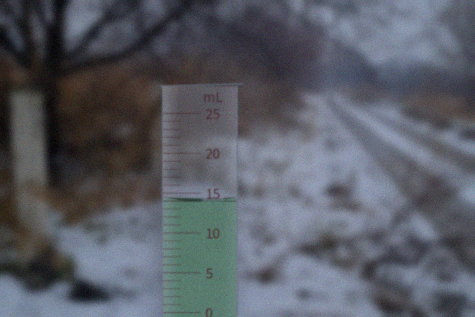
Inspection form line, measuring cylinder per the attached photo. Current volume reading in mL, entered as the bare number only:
14
